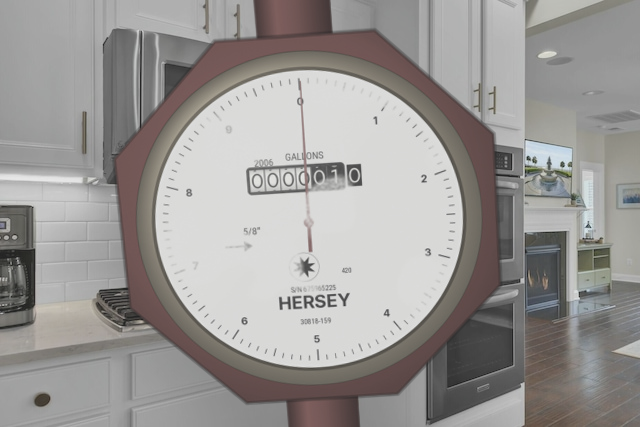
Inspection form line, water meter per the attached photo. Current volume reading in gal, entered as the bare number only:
10.0
